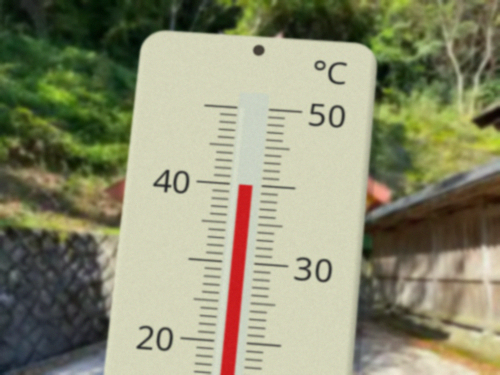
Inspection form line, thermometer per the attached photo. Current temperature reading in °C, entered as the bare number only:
40
